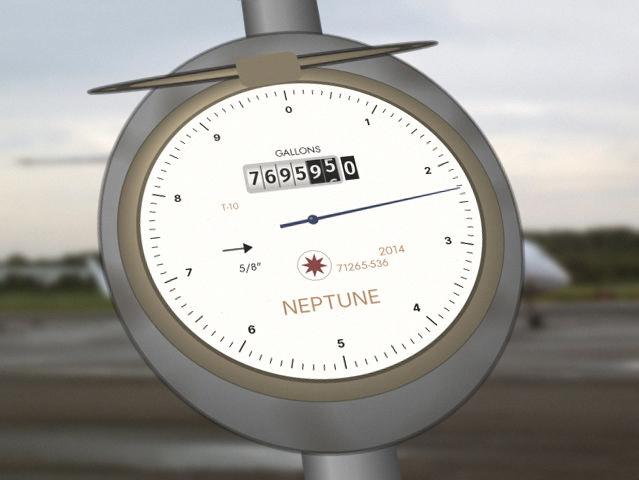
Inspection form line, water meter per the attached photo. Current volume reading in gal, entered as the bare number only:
7695952.3
